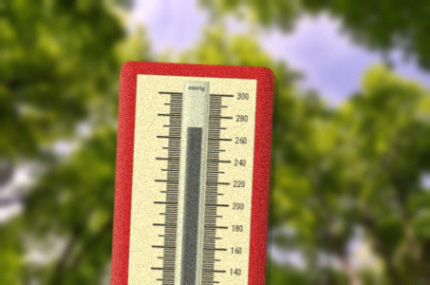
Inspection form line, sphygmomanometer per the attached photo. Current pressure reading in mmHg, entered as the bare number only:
270
